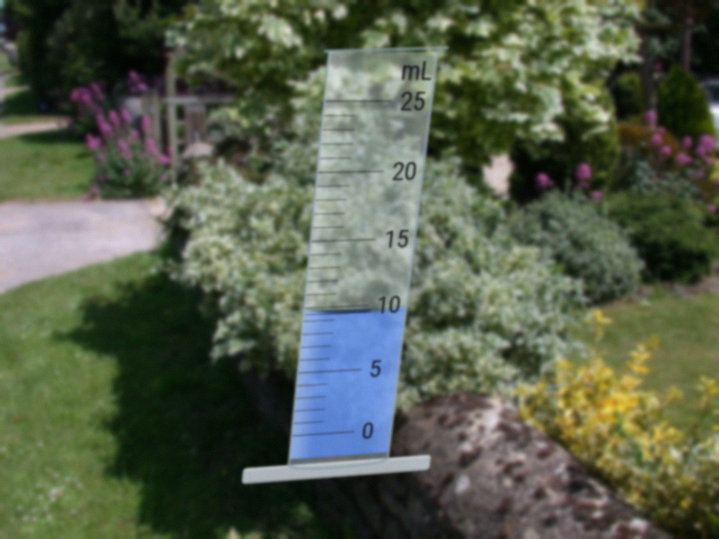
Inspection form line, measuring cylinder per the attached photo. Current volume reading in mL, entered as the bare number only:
9.5
